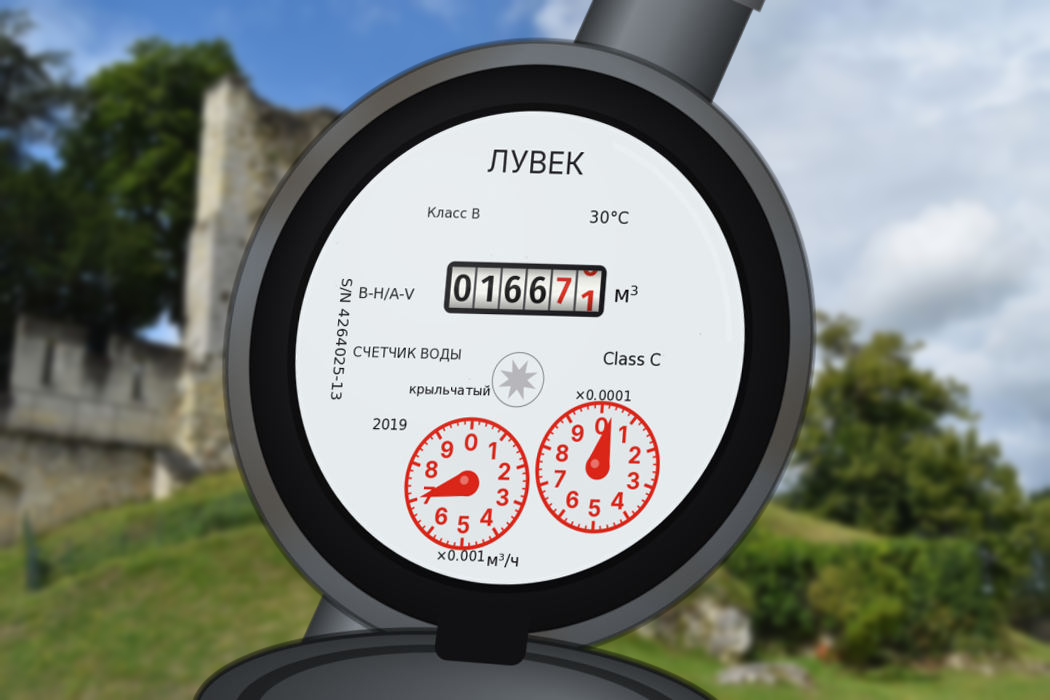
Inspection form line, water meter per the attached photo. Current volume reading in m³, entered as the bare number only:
166.7070
